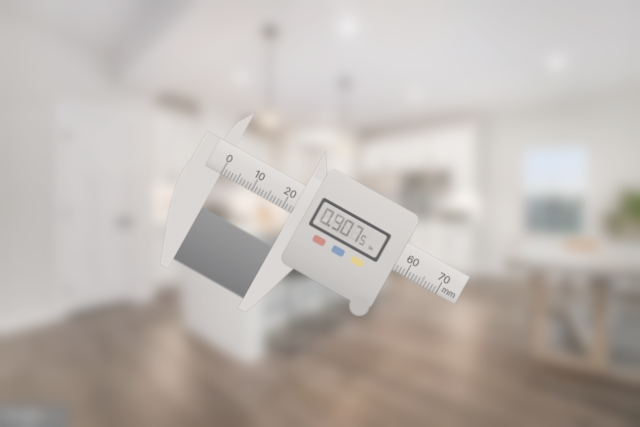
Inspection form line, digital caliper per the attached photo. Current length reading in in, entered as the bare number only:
0.9075
